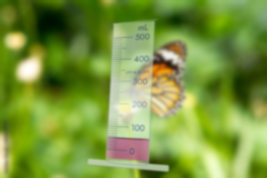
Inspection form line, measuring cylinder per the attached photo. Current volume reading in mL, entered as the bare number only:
50
